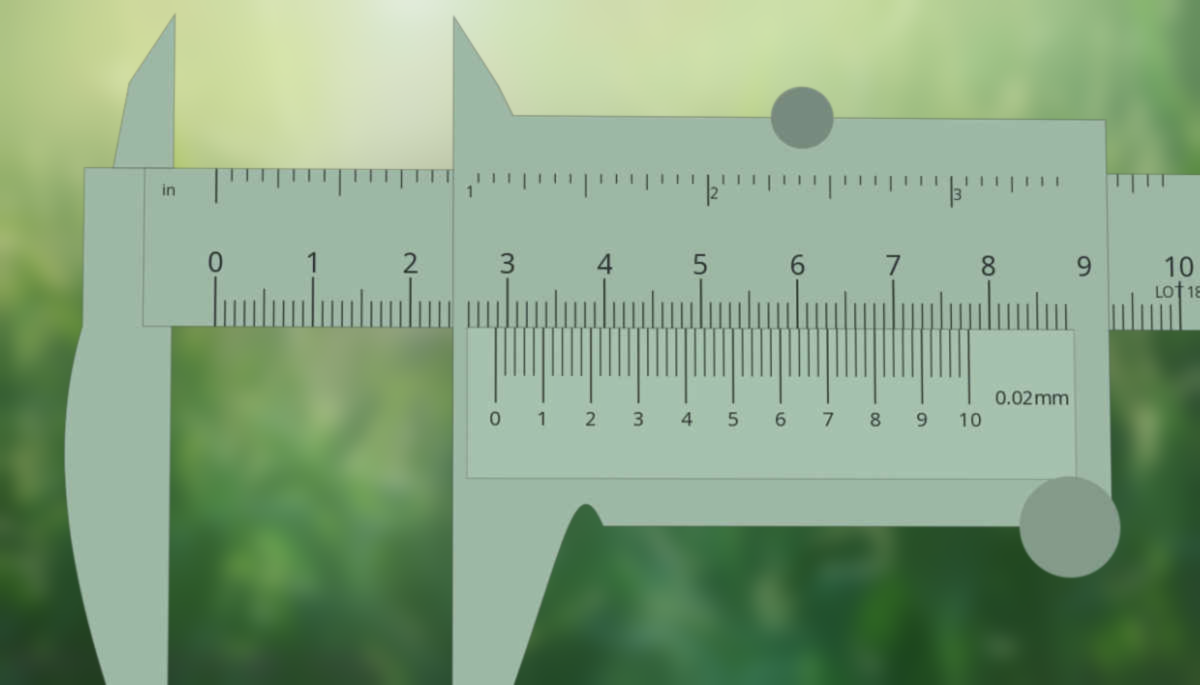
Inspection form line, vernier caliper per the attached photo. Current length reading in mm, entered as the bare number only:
28.8
